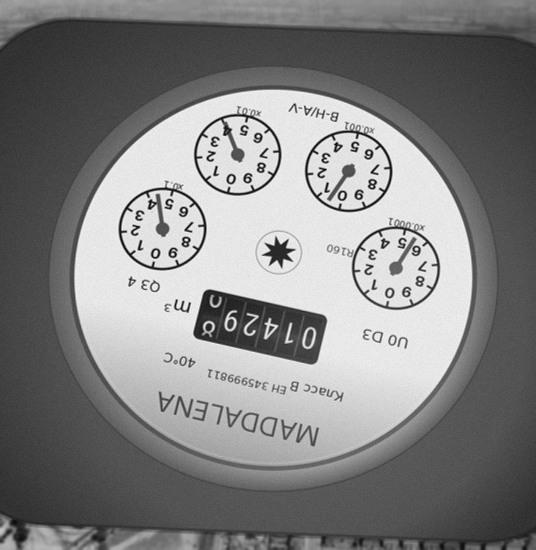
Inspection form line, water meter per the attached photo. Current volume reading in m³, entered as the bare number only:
14298.4405
